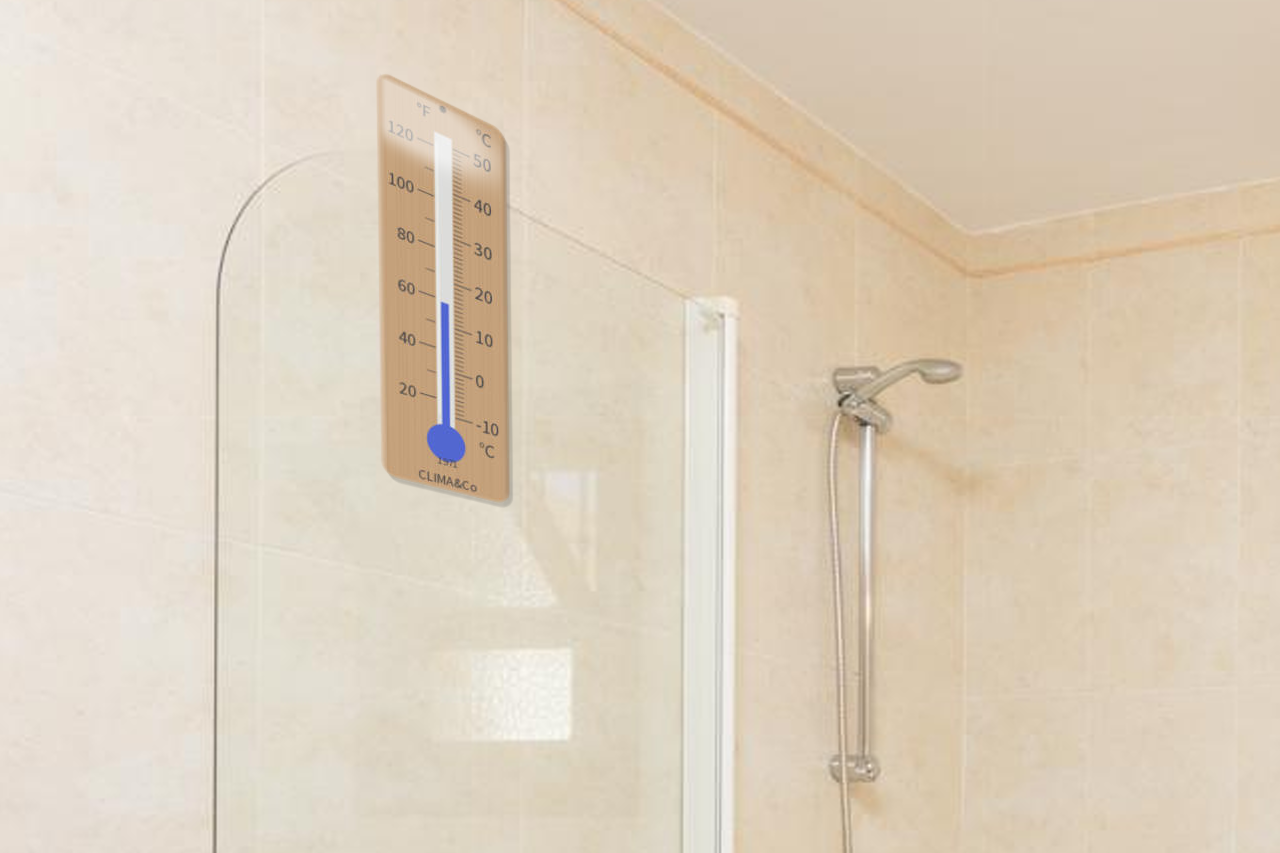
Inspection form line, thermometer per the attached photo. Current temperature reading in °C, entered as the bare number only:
15
